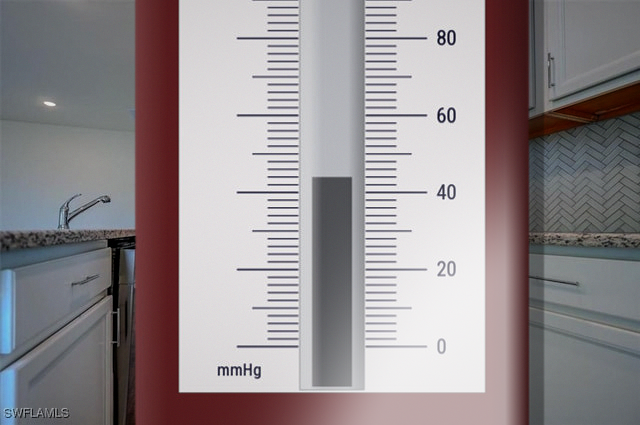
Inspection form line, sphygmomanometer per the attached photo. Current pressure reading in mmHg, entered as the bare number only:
44
